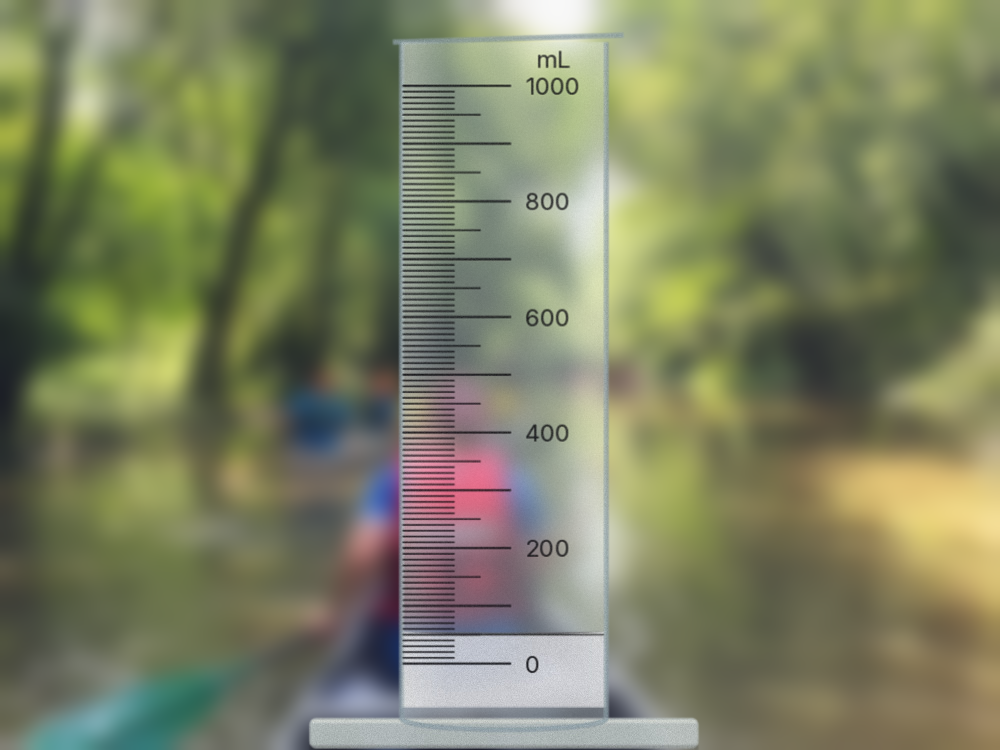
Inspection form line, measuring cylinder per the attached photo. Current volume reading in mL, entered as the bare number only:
50
